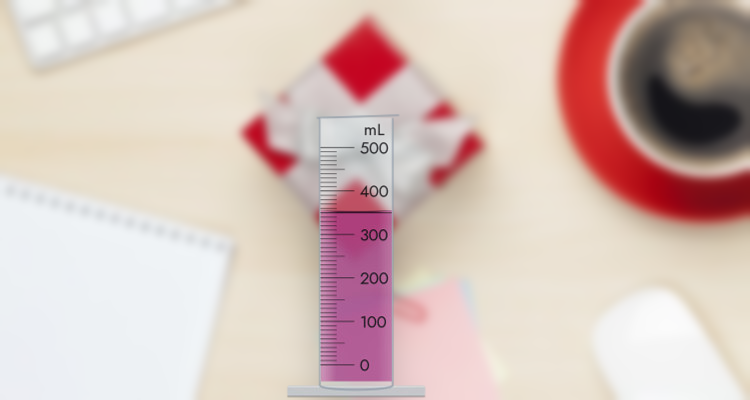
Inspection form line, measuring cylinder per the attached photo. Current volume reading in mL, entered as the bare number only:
350
